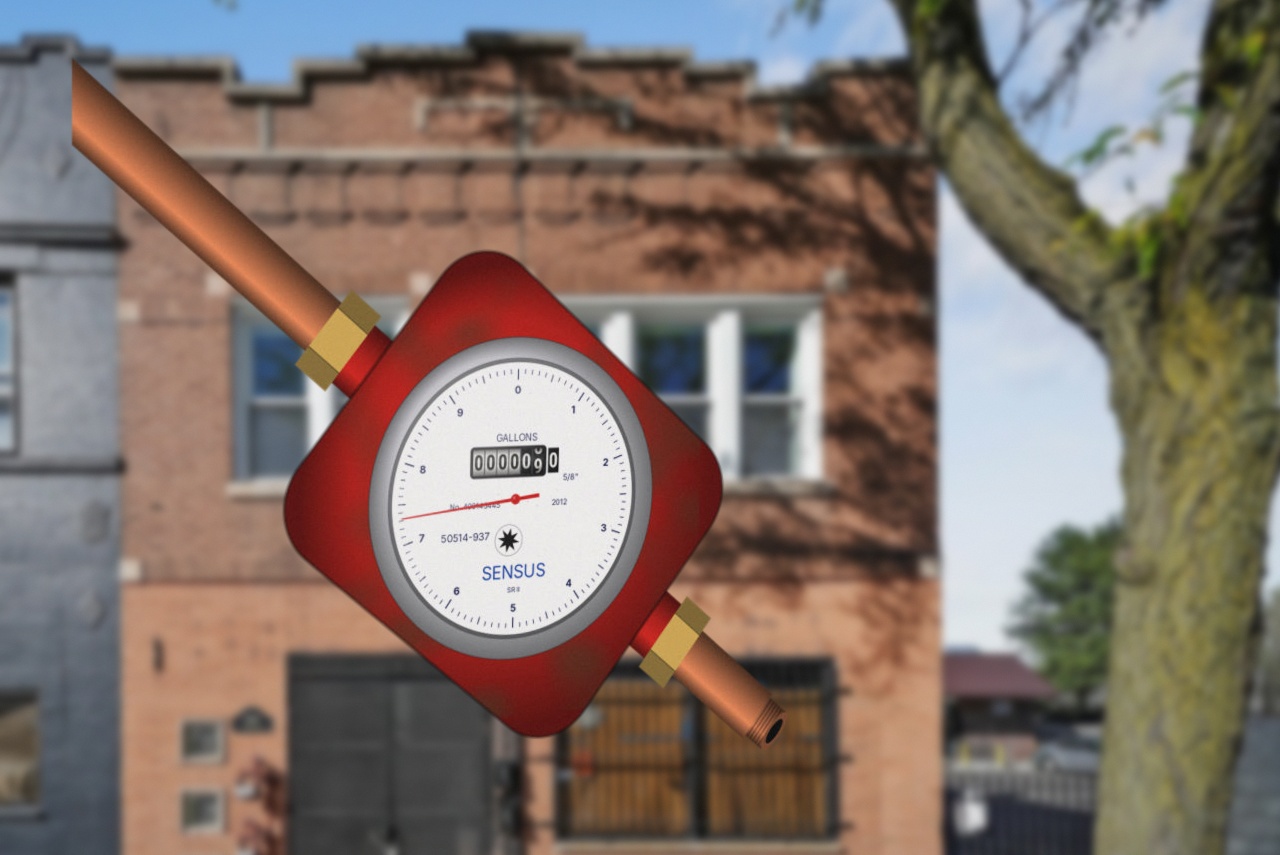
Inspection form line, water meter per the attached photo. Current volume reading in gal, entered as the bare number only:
87.3
